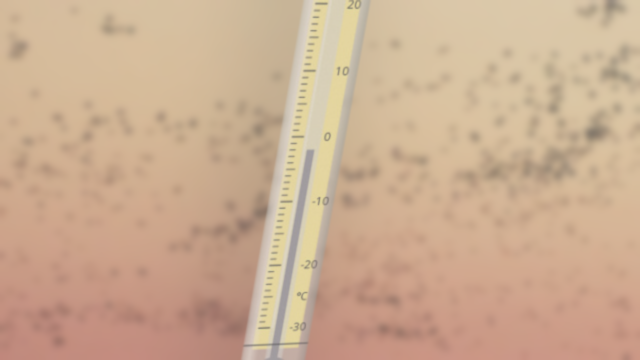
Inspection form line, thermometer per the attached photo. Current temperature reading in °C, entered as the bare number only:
-2
